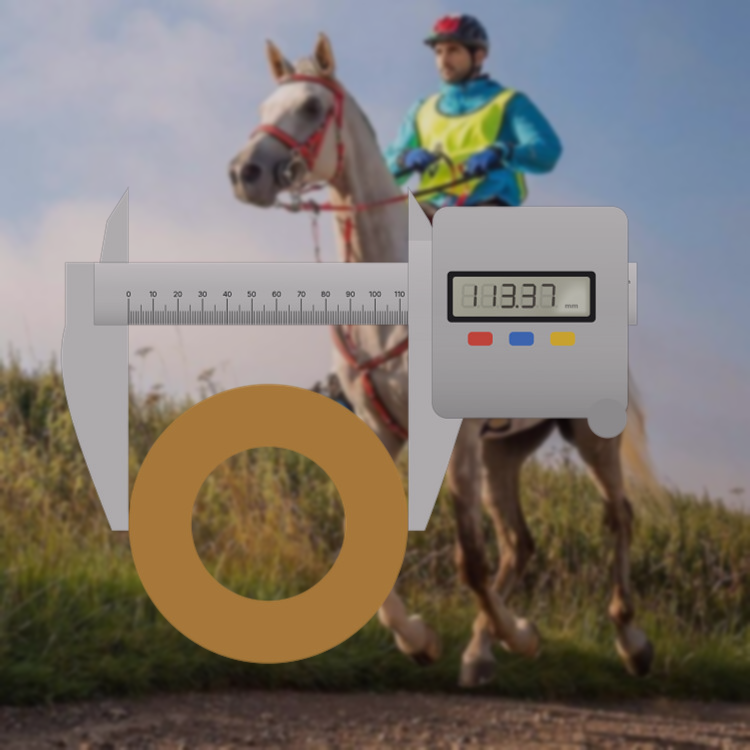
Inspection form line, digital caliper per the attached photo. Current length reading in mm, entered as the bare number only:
113.37
